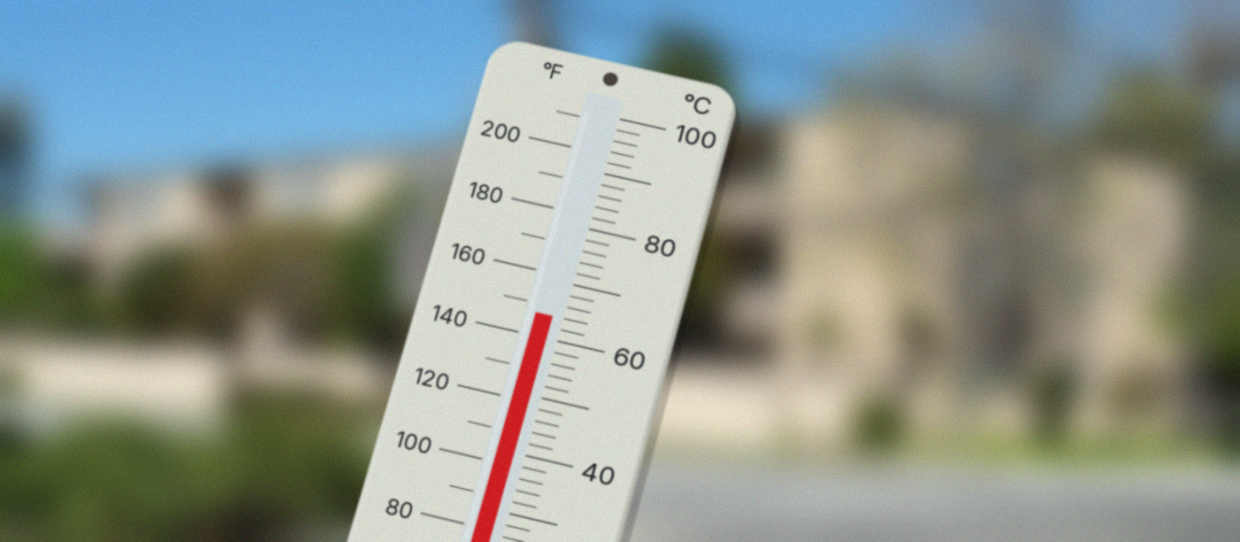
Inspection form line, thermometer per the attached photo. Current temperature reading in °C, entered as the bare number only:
64
